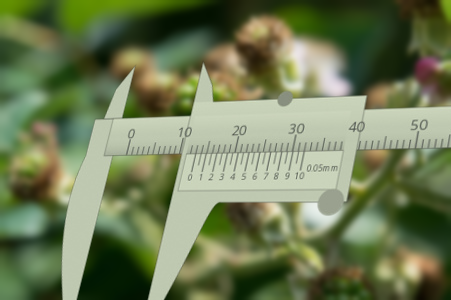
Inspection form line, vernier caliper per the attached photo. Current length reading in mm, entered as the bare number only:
13.0
